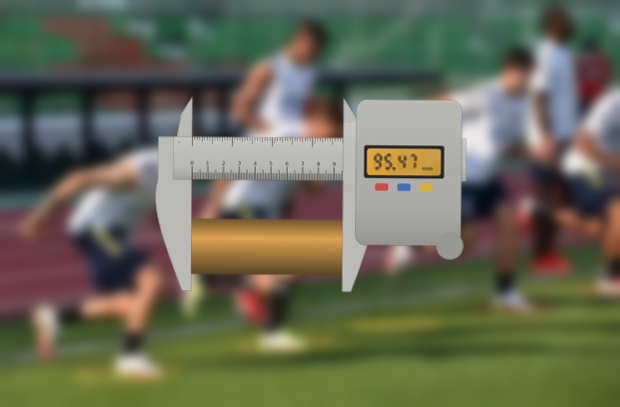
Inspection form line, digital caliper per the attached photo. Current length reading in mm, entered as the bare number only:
95.47
